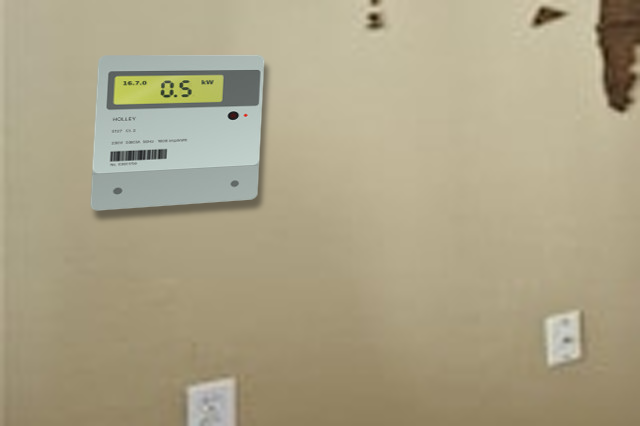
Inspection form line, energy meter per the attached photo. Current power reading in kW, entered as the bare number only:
0.5
